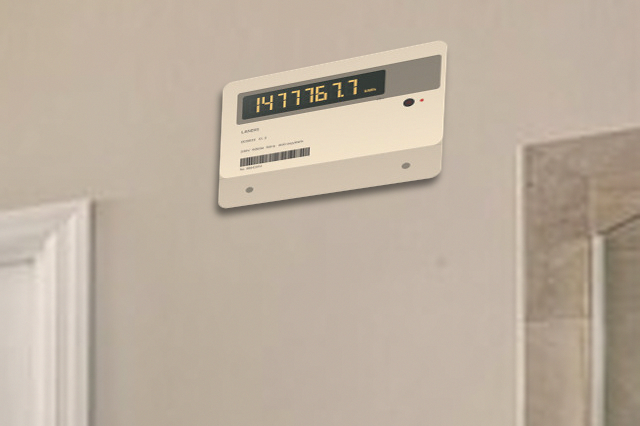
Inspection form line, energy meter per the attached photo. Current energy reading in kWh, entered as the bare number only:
1477767.7
